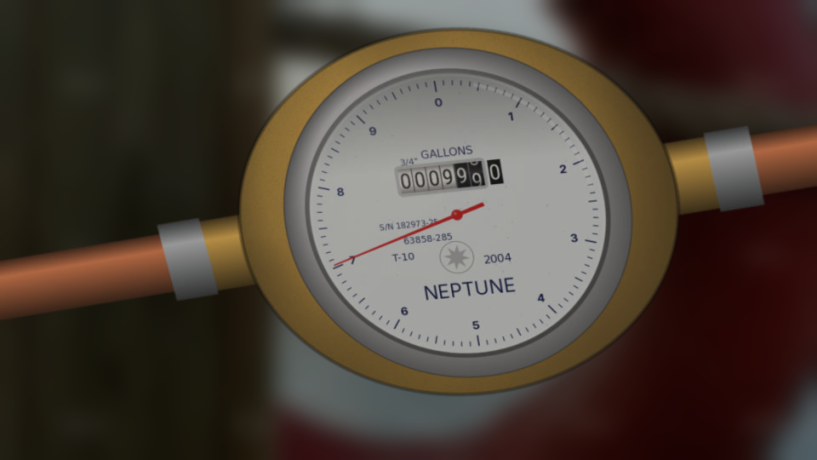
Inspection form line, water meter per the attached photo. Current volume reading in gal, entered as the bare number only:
9987.0
